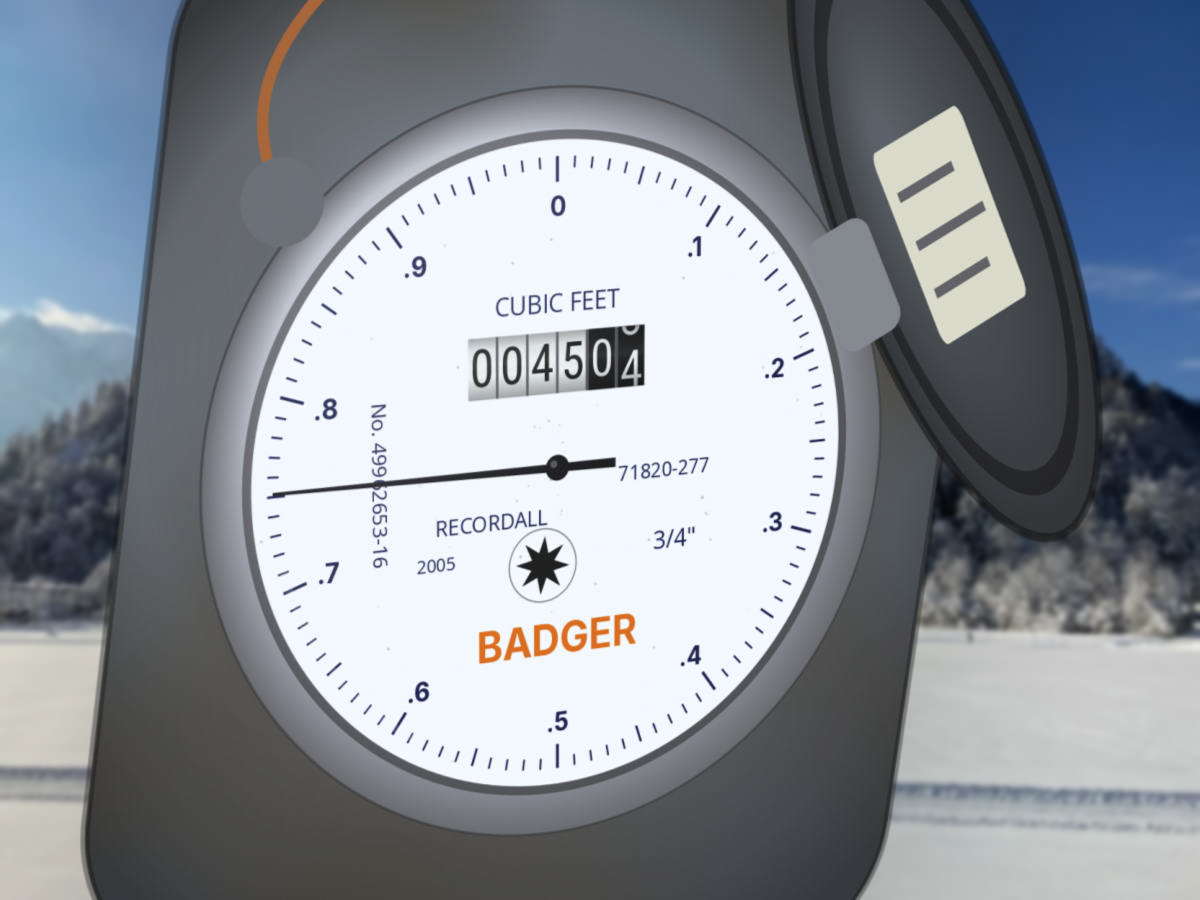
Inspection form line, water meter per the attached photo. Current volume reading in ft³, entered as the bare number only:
4503.75
